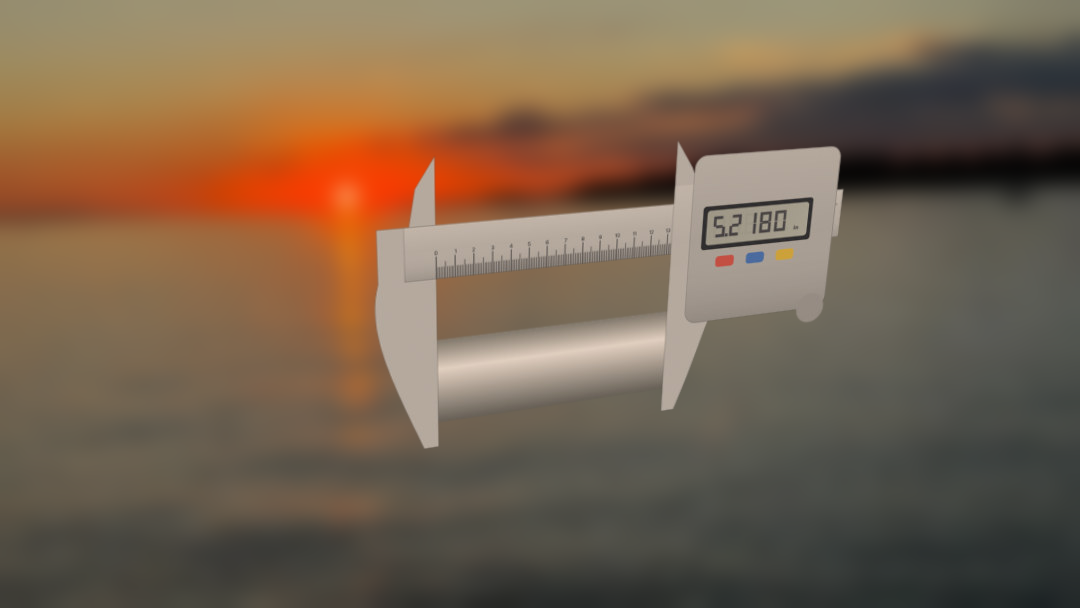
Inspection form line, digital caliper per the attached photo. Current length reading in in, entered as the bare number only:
5.2180
